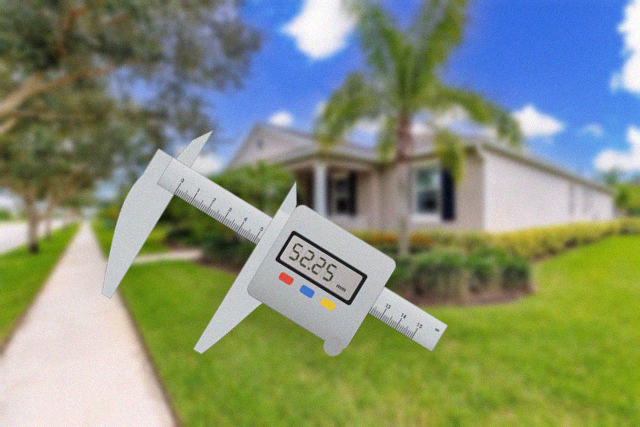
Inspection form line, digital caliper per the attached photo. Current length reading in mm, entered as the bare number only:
52.25
